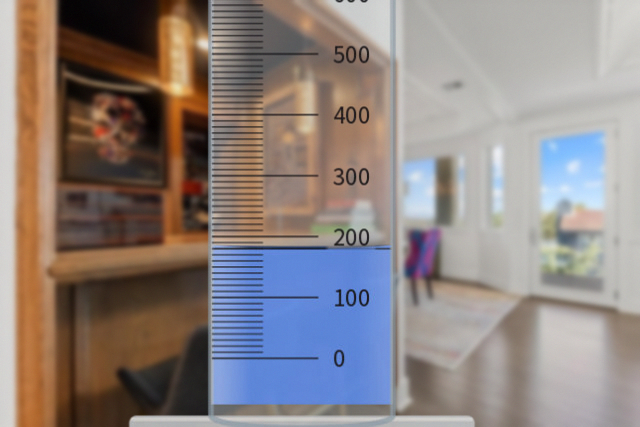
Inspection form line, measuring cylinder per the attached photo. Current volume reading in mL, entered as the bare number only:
180
